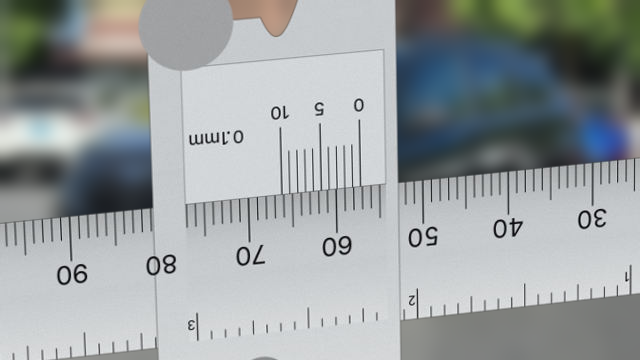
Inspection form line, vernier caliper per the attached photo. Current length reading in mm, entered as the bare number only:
57.2
